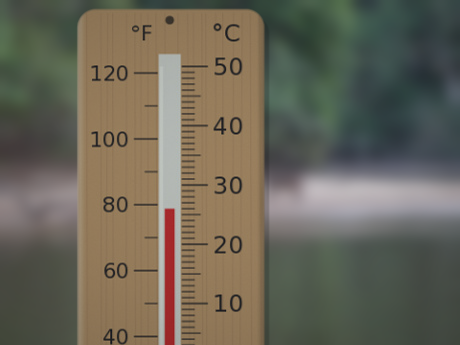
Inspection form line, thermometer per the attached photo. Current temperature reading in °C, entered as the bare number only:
26
